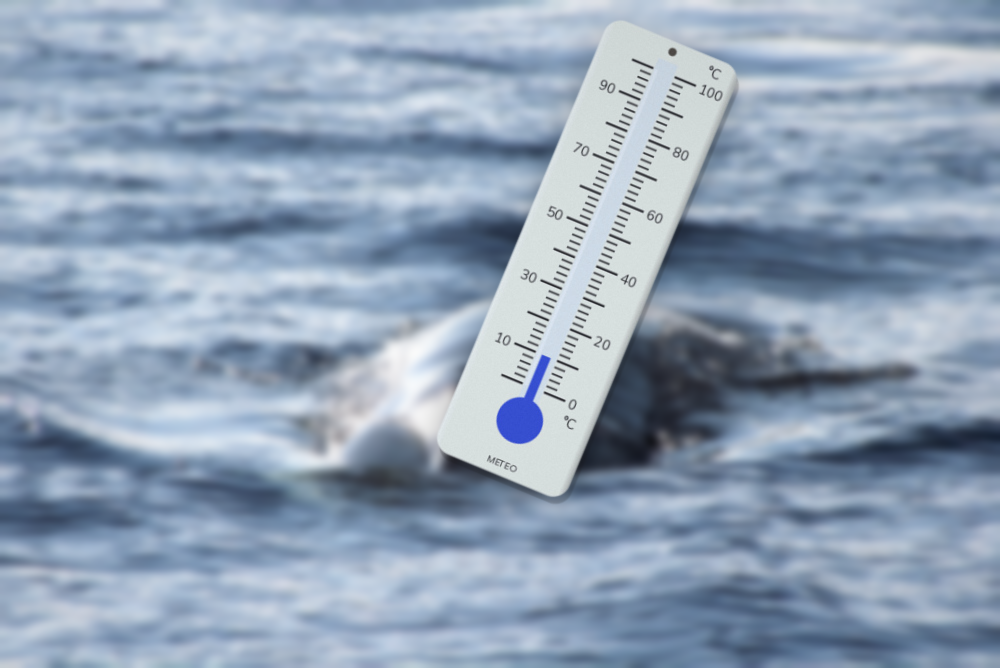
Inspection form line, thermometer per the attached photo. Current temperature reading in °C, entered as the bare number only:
10
